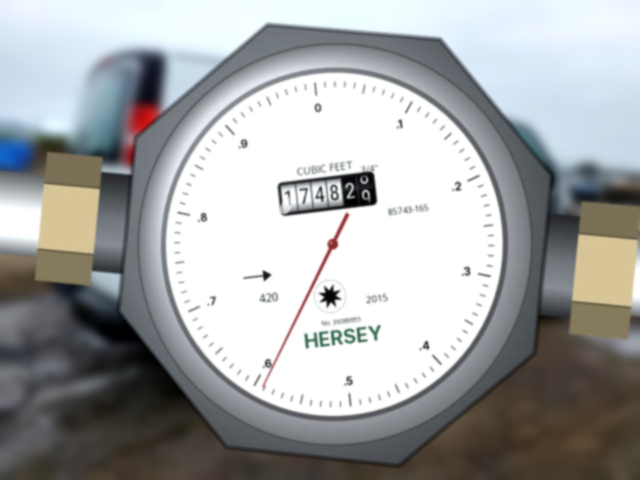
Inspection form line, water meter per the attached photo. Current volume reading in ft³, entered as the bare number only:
174828.59
